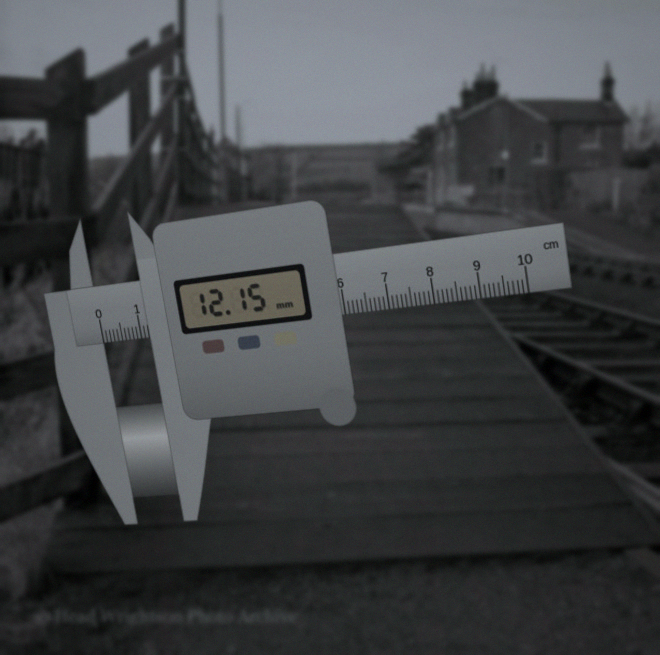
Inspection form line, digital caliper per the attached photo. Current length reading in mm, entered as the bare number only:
12.15
